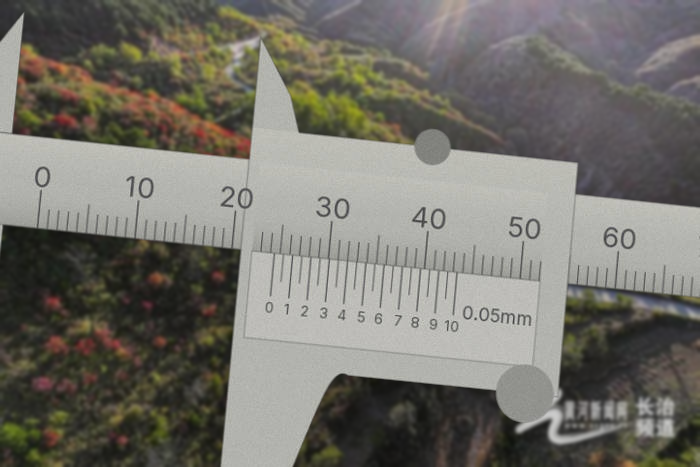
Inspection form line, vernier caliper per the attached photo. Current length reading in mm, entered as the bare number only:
24.4
